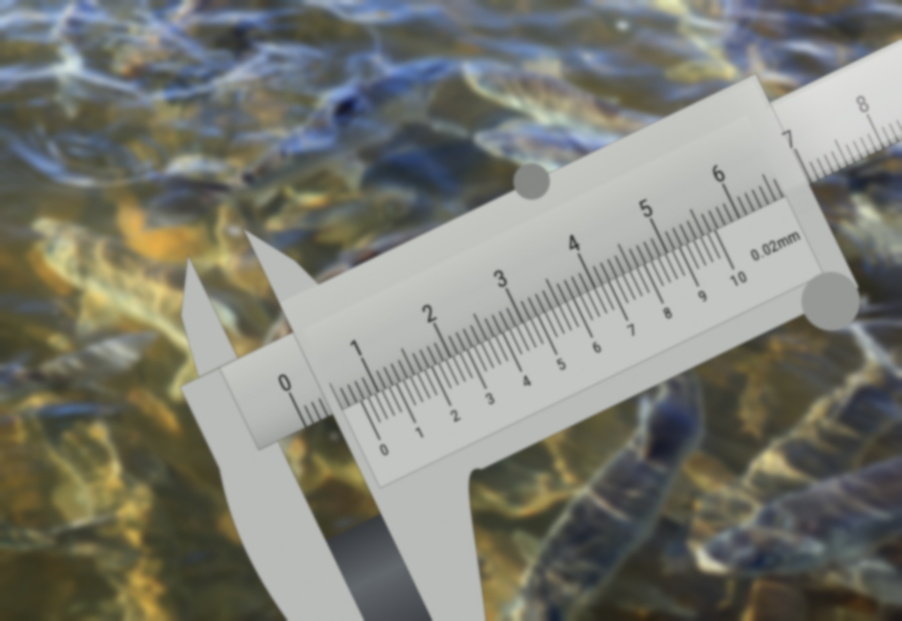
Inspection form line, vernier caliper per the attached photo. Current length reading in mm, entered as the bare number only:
7.6
